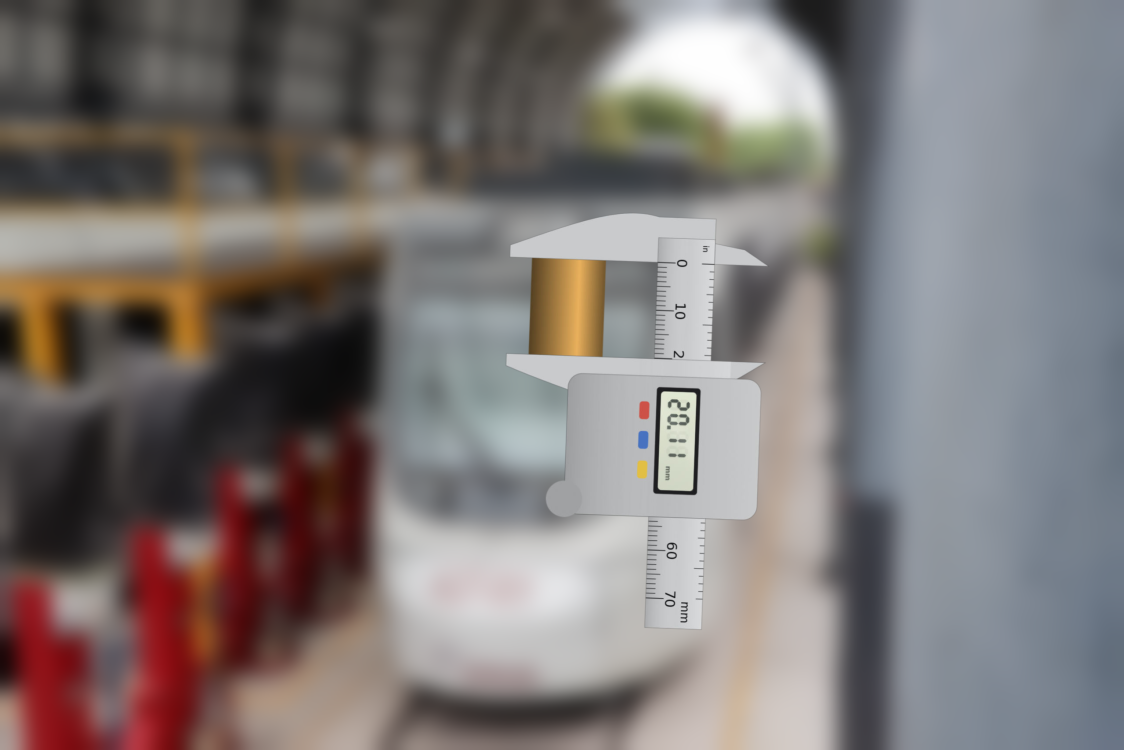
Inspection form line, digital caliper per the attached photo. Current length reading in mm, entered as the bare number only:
20.11
